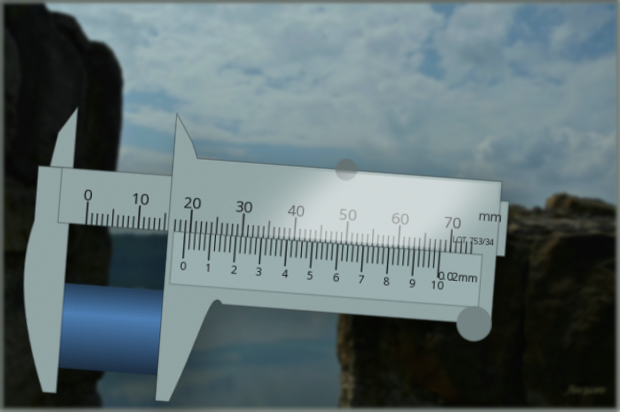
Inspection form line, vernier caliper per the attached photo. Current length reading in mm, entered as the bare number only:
19.0
